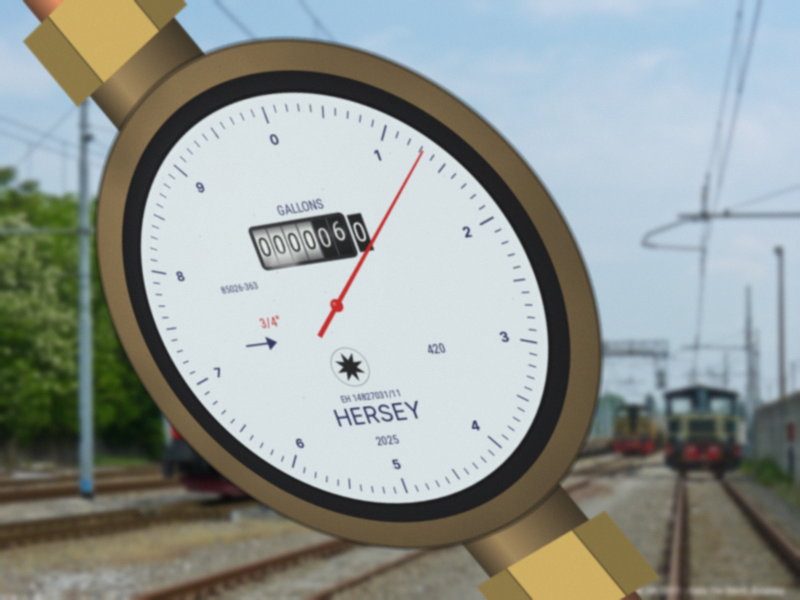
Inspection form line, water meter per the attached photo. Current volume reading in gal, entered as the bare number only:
61.3
